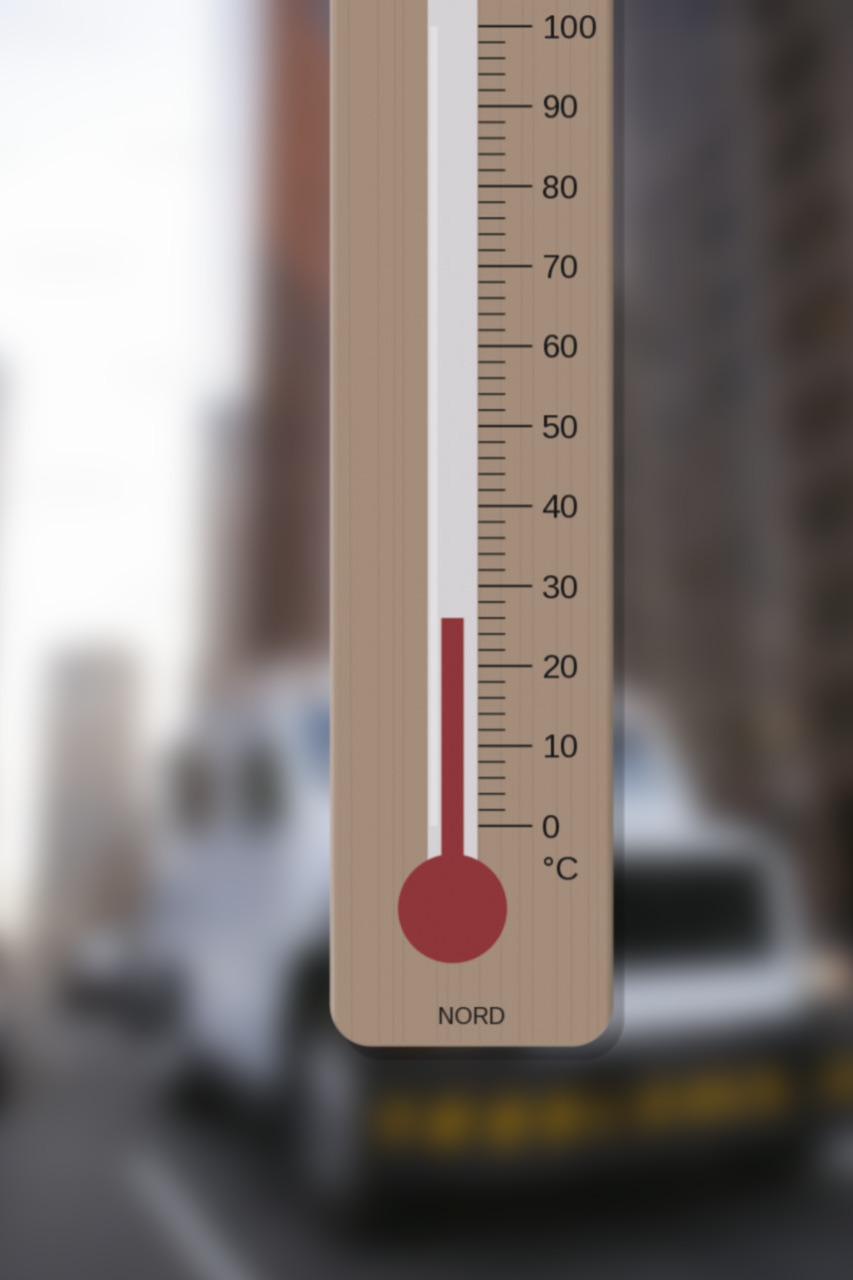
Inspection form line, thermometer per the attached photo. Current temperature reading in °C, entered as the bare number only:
26
